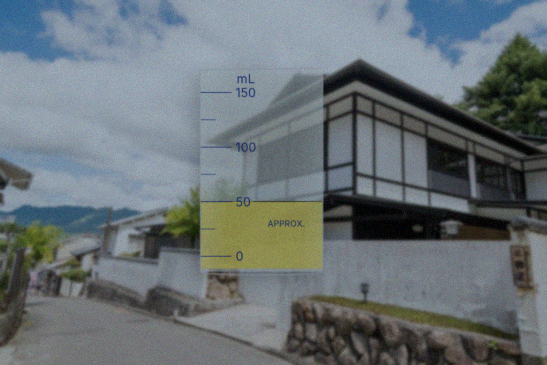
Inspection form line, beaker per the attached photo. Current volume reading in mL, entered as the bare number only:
50
